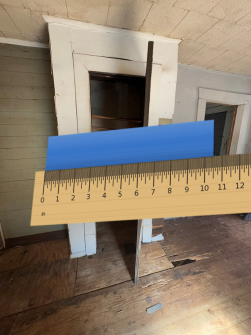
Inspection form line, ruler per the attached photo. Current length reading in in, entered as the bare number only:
10.5
